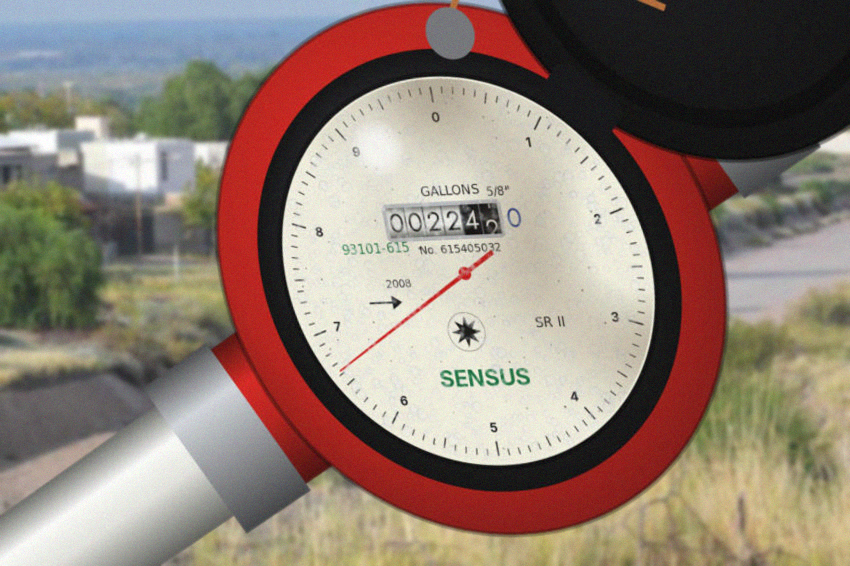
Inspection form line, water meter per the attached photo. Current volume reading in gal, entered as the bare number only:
22416.6
